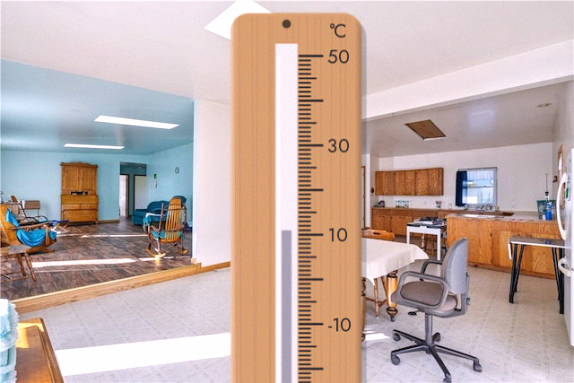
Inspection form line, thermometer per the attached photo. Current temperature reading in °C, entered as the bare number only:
11
